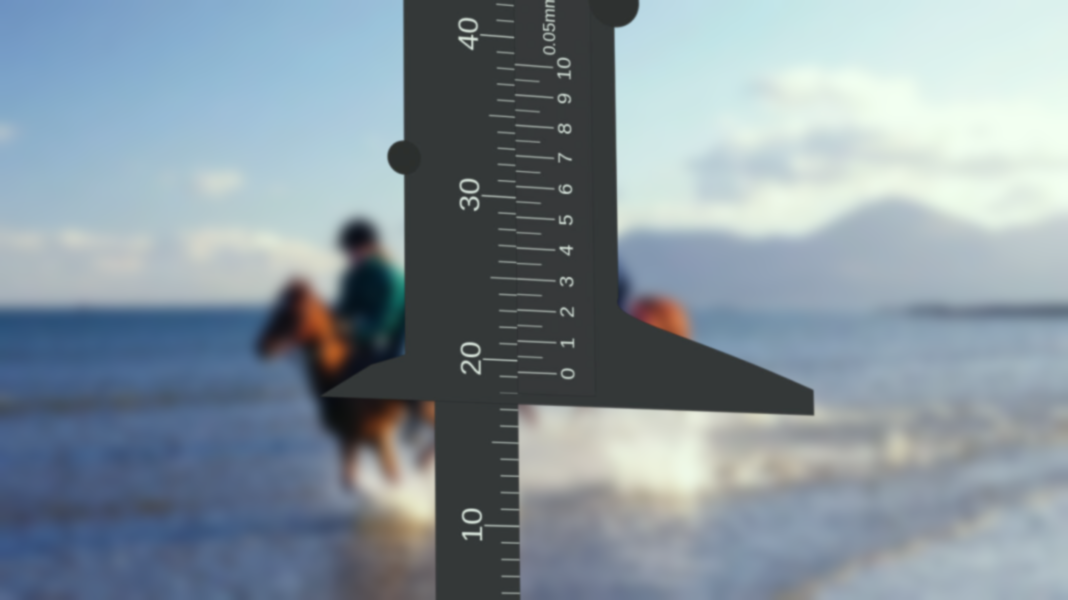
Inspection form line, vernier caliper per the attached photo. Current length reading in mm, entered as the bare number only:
19.3
